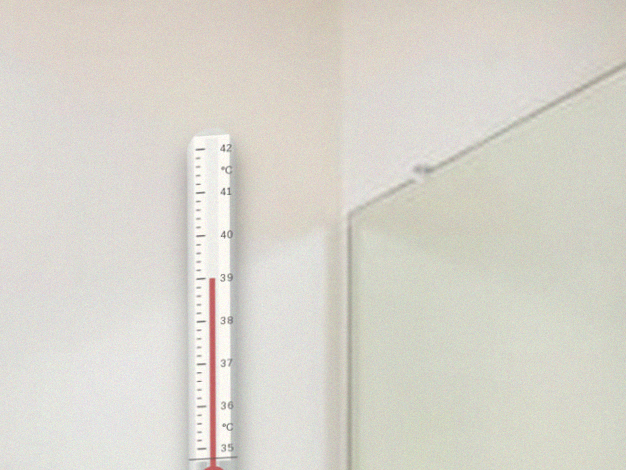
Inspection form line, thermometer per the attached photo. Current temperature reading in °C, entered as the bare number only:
39
